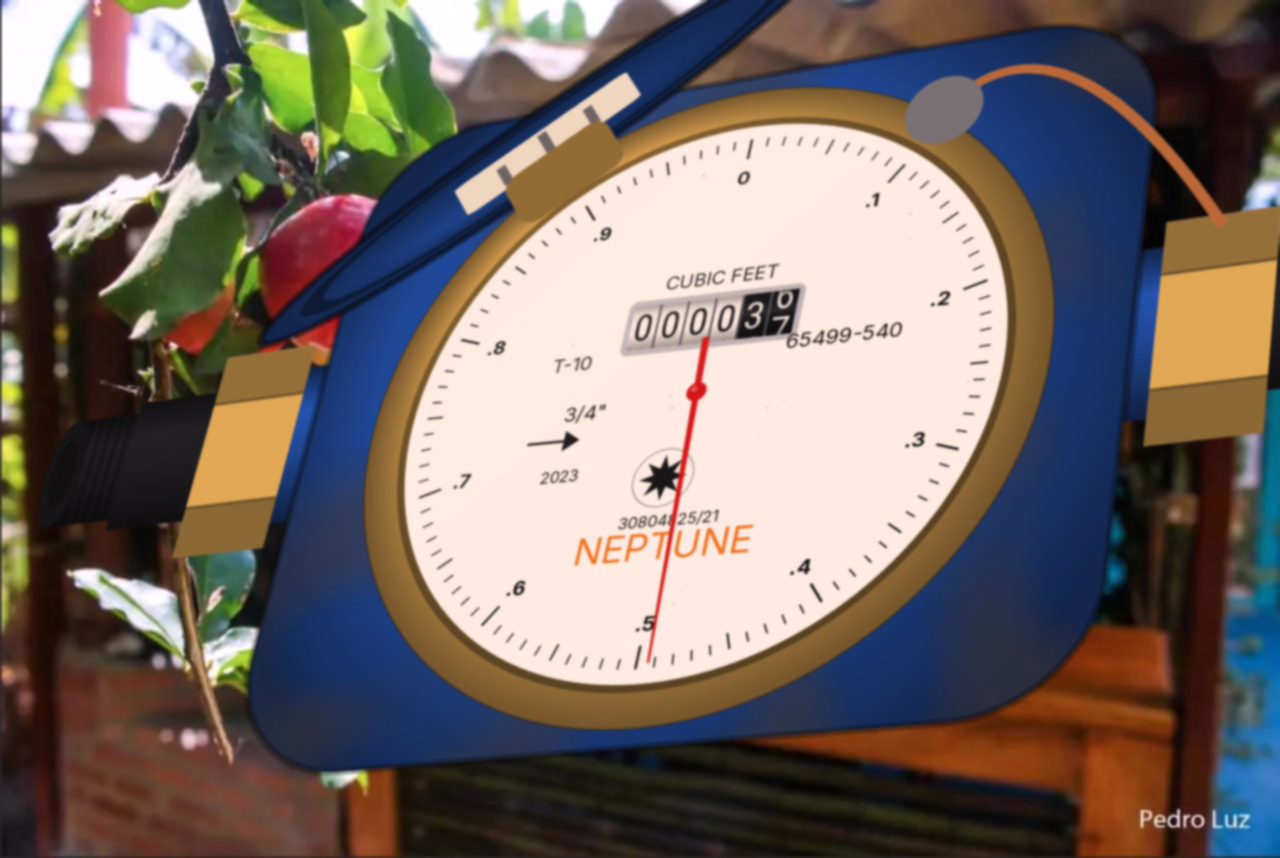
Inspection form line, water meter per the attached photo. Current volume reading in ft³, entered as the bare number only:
36.49
